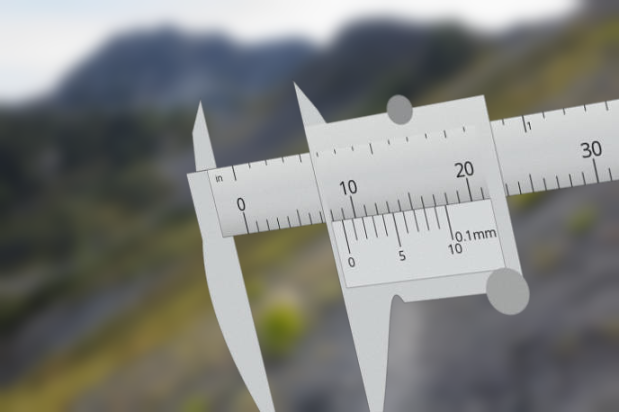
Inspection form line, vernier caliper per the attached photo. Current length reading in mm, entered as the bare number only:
8.8
